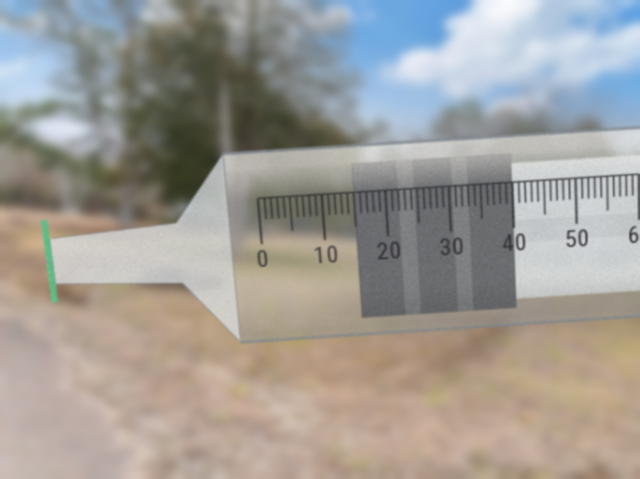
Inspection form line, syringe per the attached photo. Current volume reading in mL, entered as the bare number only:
15
